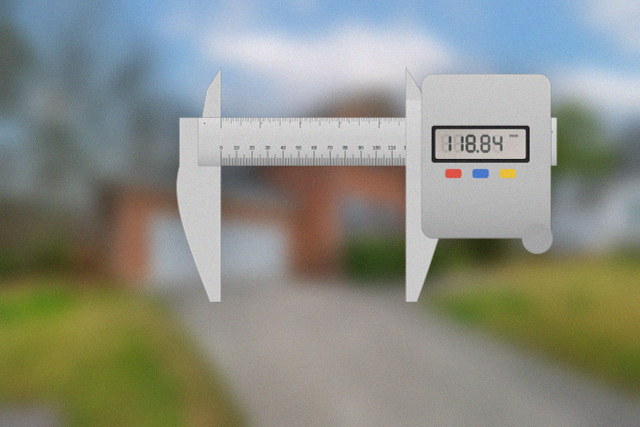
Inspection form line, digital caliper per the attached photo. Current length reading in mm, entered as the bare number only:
118.84
